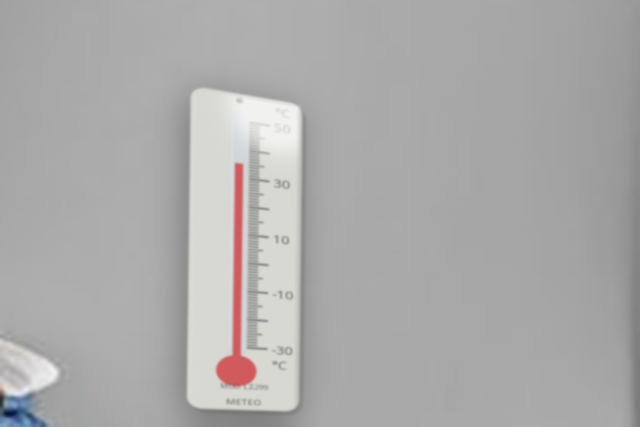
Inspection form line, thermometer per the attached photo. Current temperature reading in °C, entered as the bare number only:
35
